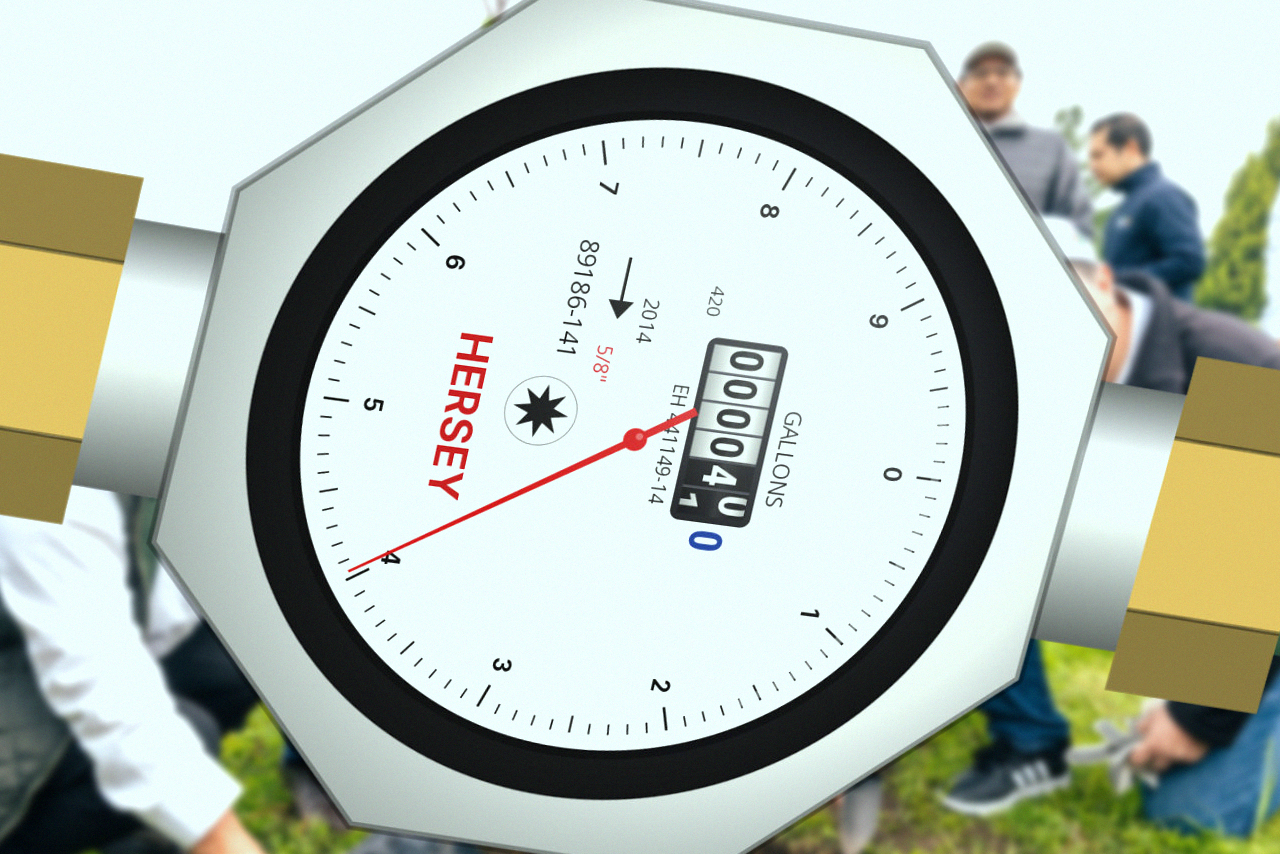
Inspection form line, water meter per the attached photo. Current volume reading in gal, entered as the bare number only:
404.0
